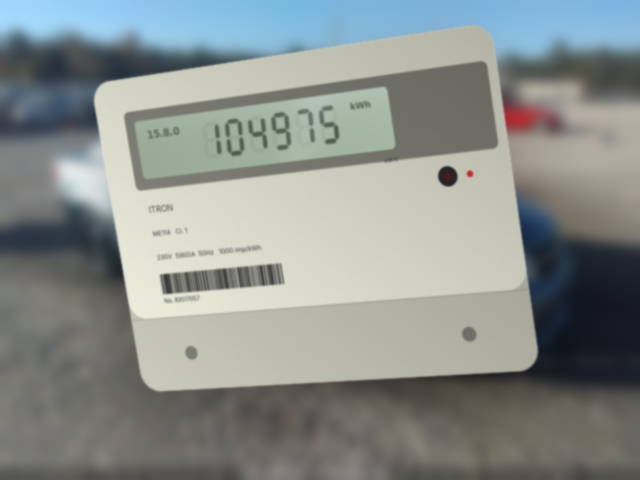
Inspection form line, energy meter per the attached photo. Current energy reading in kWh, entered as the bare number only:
104975
